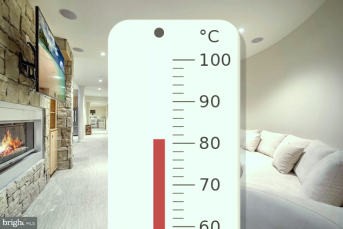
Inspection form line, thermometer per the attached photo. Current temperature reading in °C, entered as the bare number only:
81
